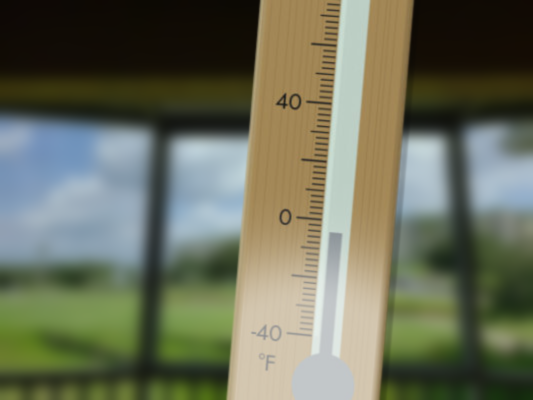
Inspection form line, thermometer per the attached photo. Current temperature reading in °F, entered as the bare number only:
-4
